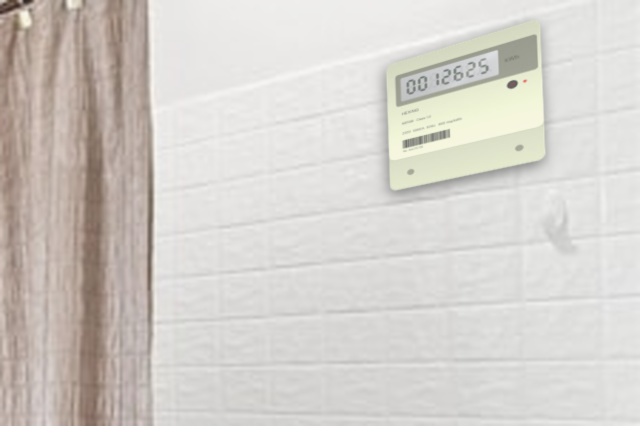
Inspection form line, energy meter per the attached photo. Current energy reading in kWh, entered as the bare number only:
12625
